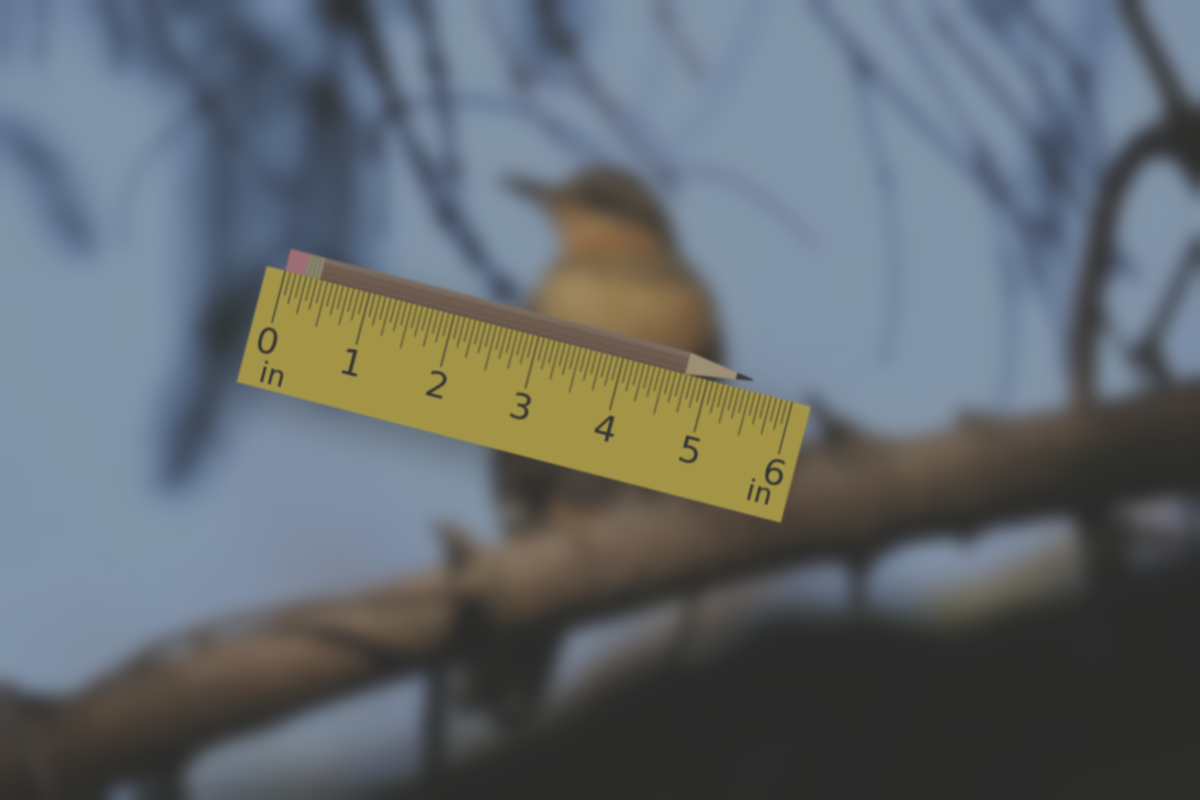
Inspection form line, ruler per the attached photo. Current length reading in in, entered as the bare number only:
5.5
